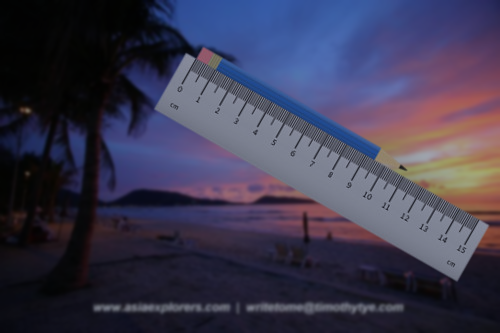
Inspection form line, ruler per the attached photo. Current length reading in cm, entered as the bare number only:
11
